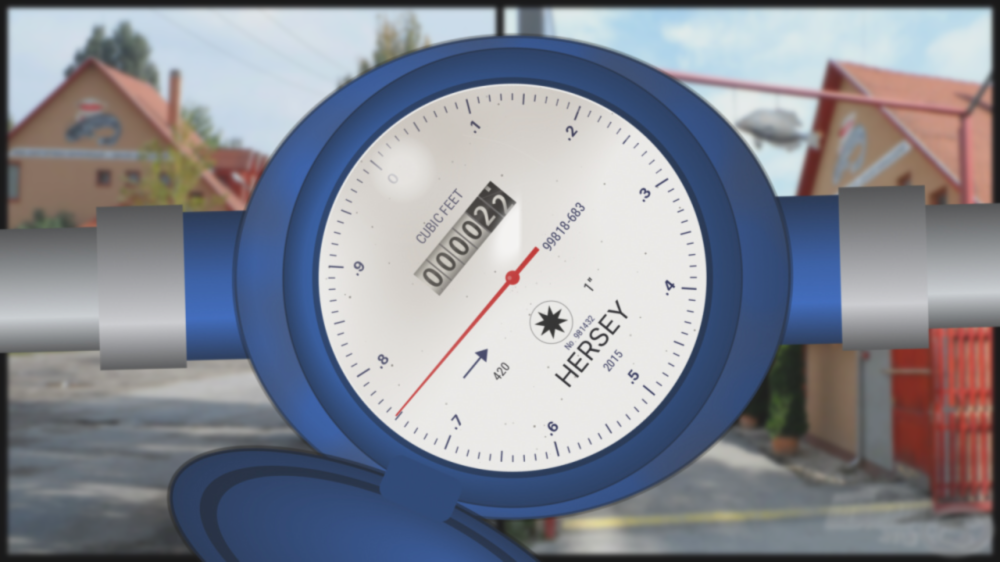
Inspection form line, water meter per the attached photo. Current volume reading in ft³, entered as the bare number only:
21.75
